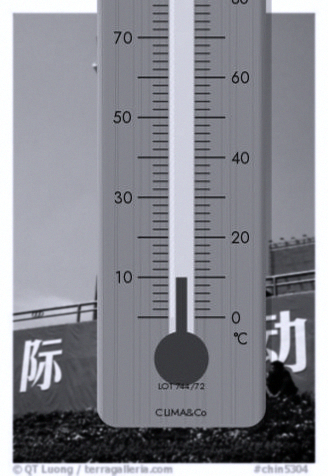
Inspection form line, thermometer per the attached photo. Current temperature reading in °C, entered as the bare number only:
10
